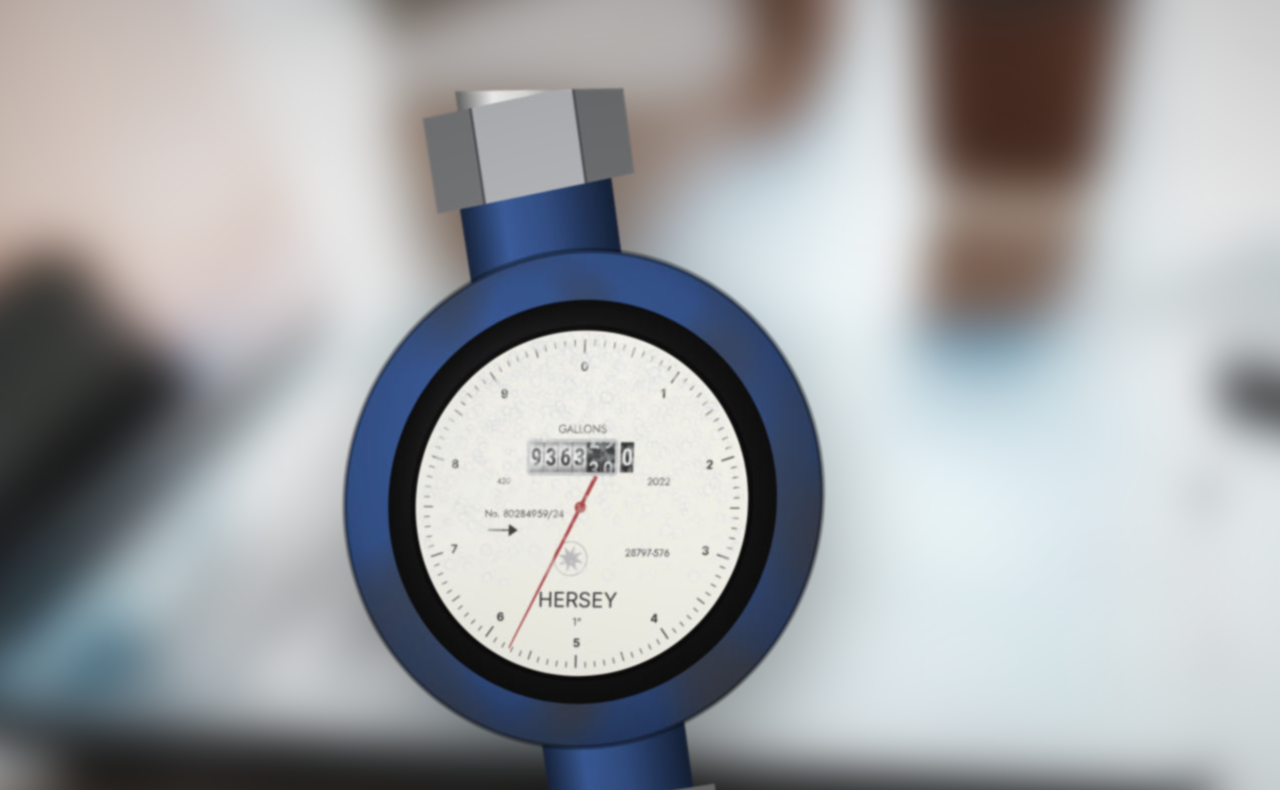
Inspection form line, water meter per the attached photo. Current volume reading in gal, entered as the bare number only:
9363295.7
